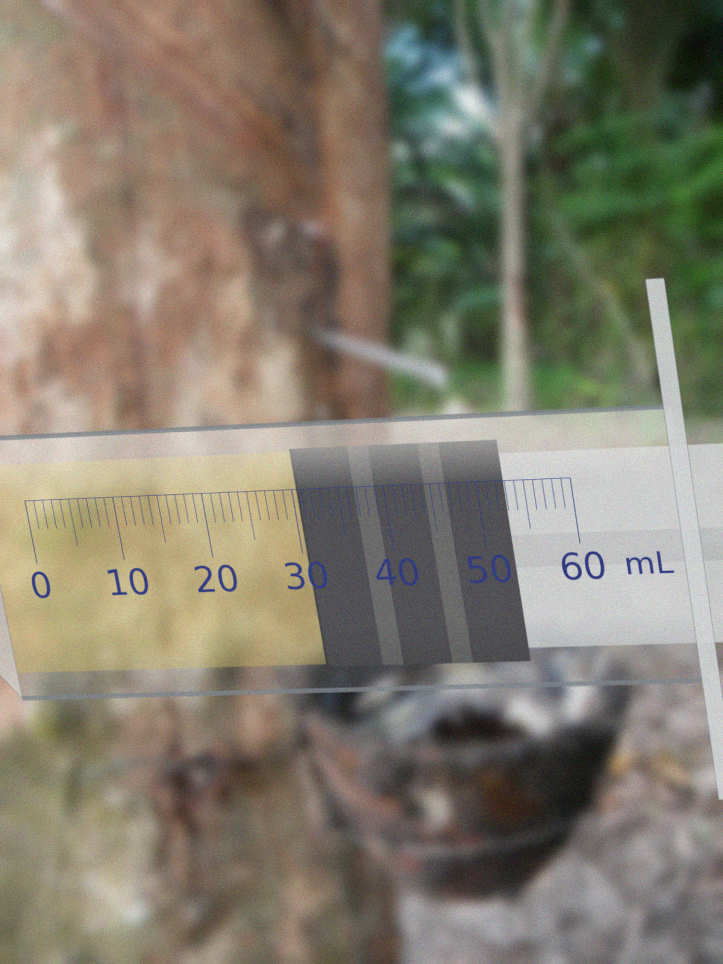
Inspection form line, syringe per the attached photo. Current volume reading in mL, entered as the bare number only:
30.5
